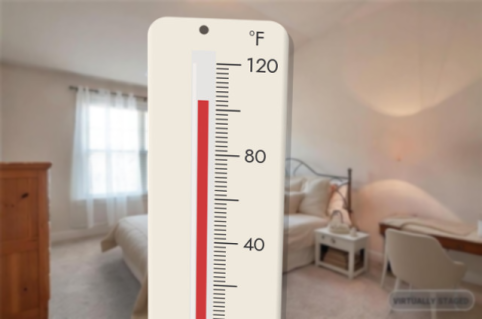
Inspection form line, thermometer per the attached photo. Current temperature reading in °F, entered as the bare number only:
104
